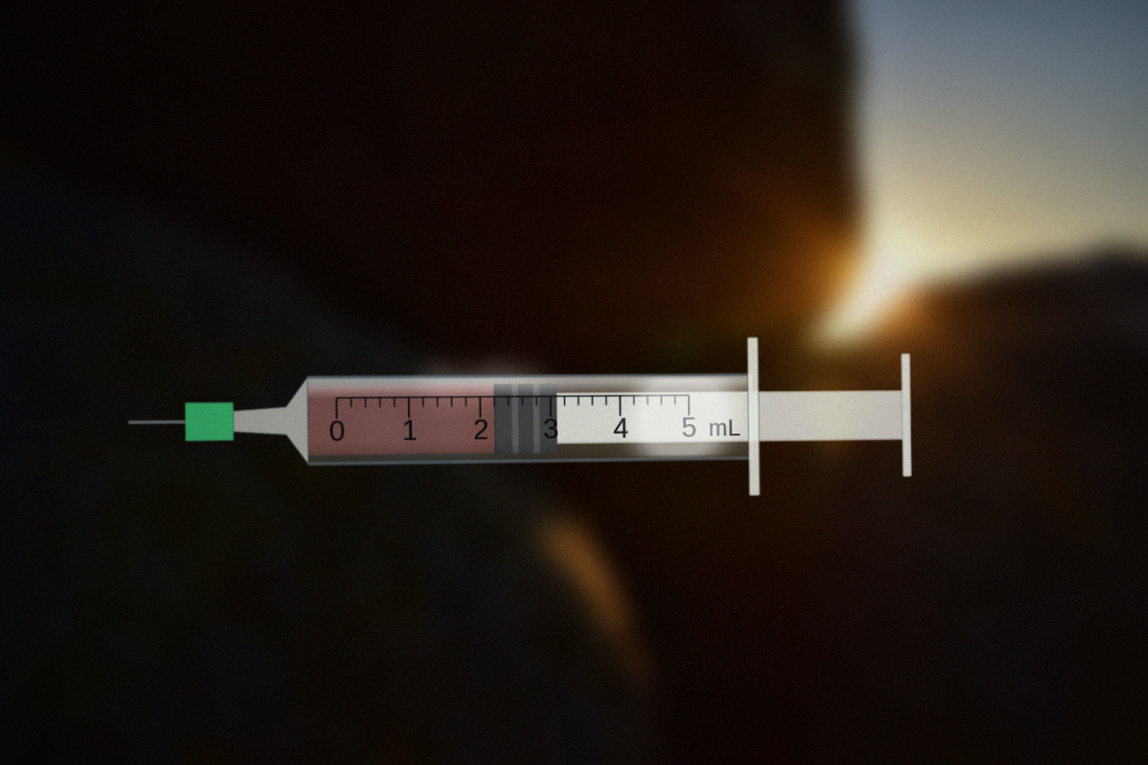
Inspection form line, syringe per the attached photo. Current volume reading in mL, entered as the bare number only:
2.2
